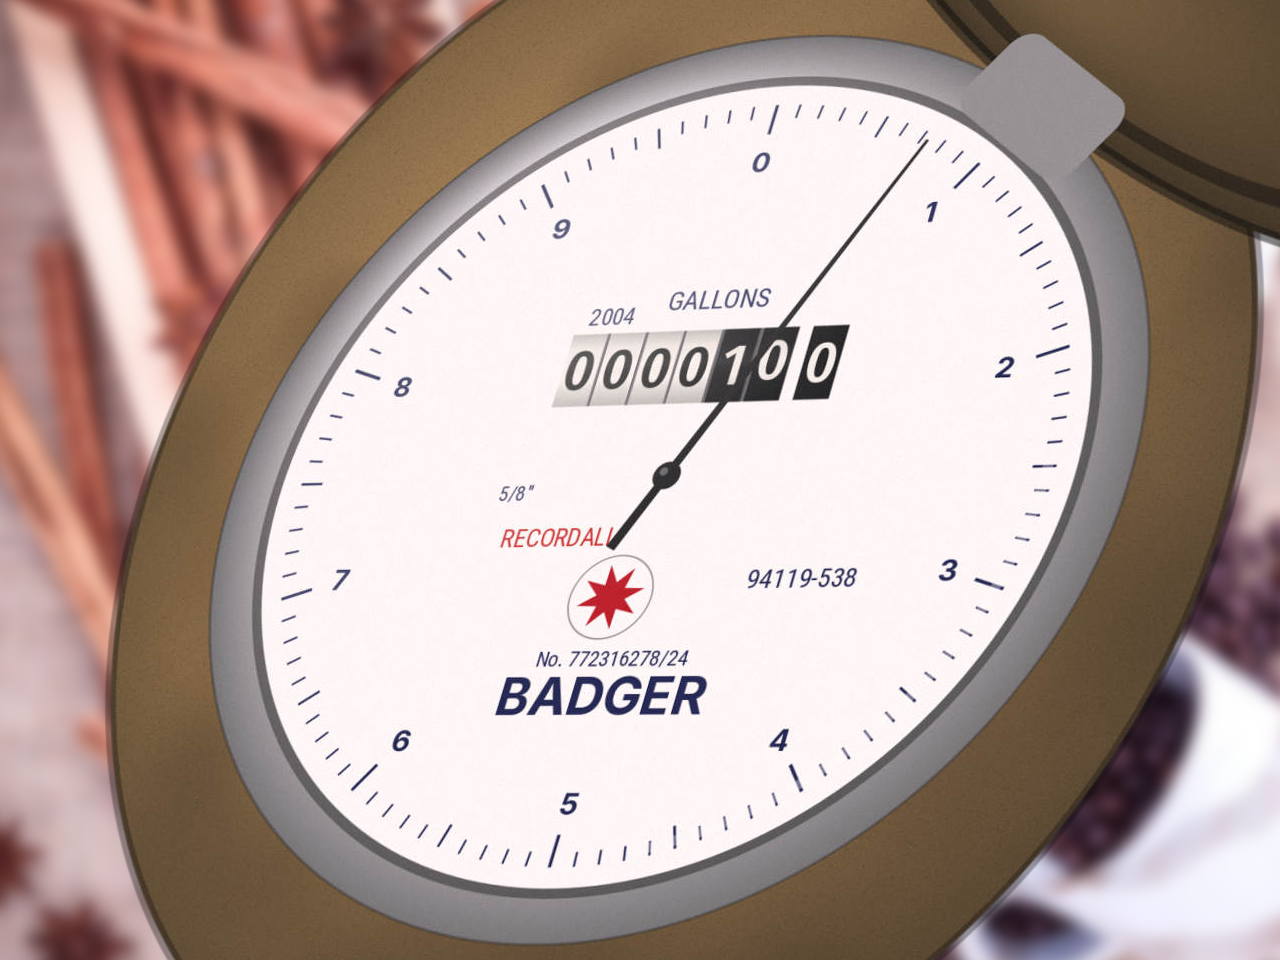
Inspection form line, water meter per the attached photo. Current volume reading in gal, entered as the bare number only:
100.7
